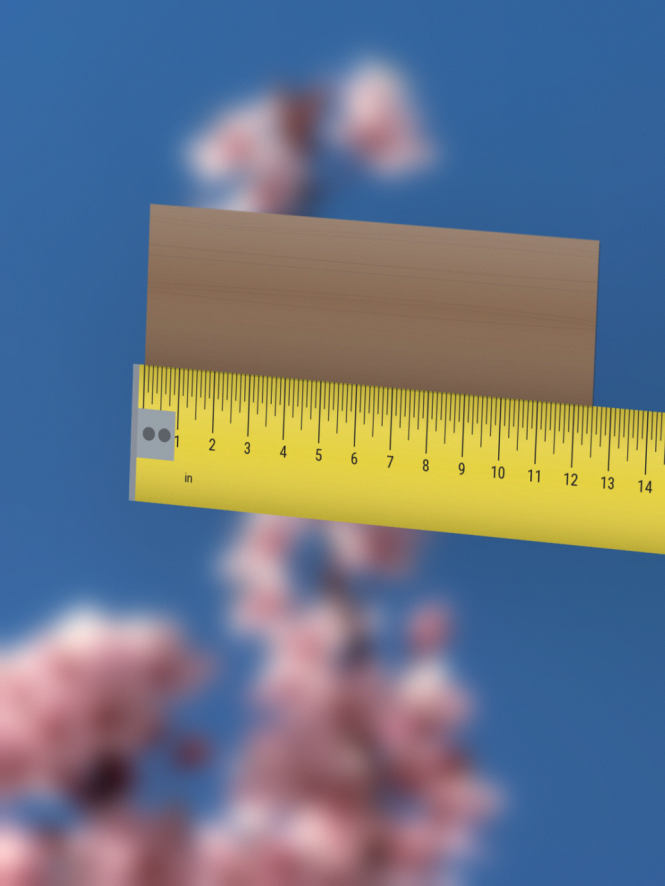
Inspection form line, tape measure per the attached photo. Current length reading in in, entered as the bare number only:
12.5
